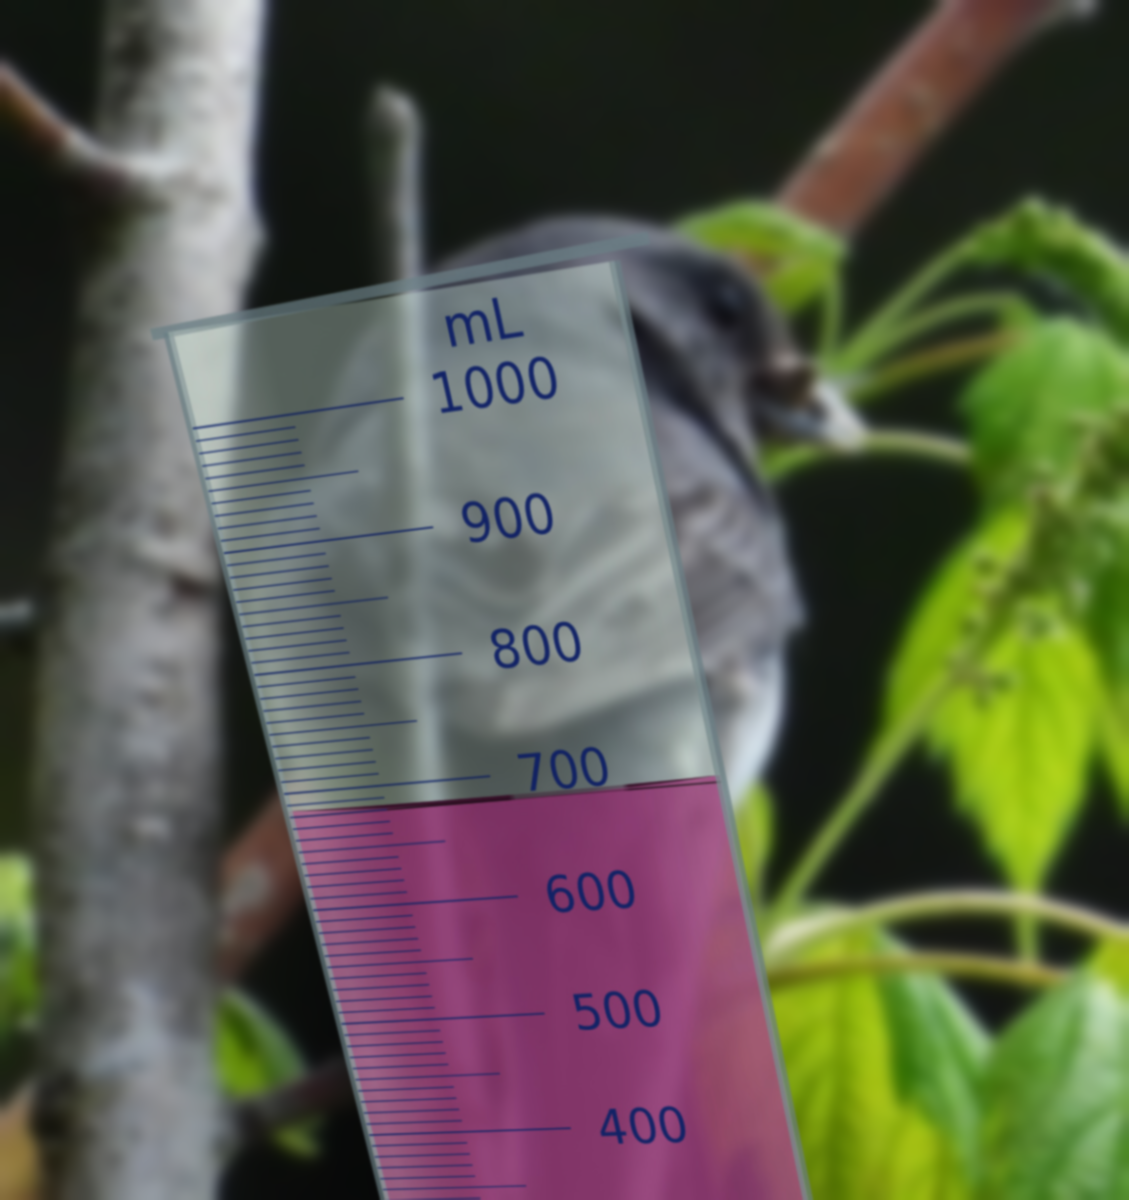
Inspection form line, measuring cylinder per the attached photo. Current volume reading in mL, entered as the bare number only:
680
